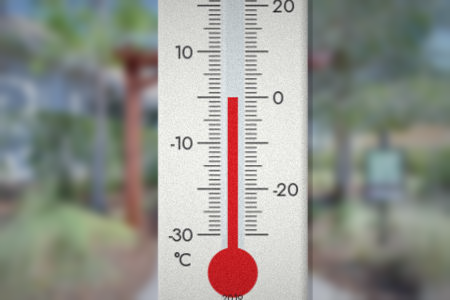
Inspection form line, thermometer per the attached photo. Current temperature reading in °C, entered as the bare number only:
0
